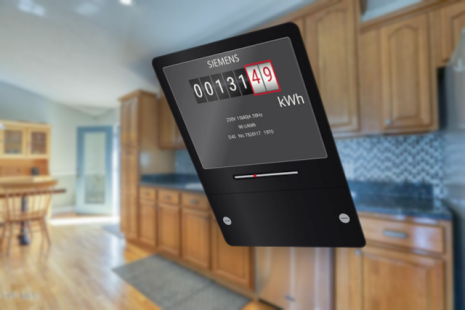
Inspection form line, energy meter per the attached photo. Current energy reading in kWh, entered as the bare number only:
131.49
